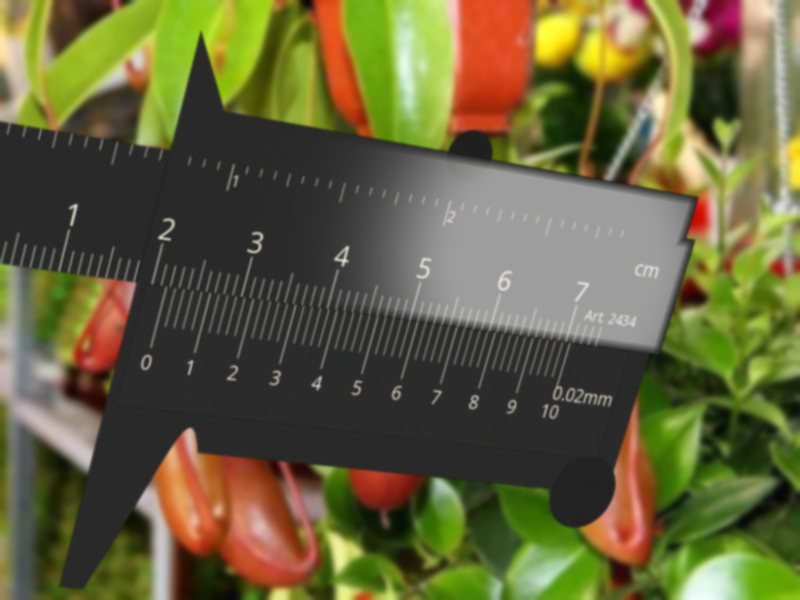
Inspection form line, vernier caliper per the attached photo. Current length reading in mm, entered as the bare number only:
21.6
